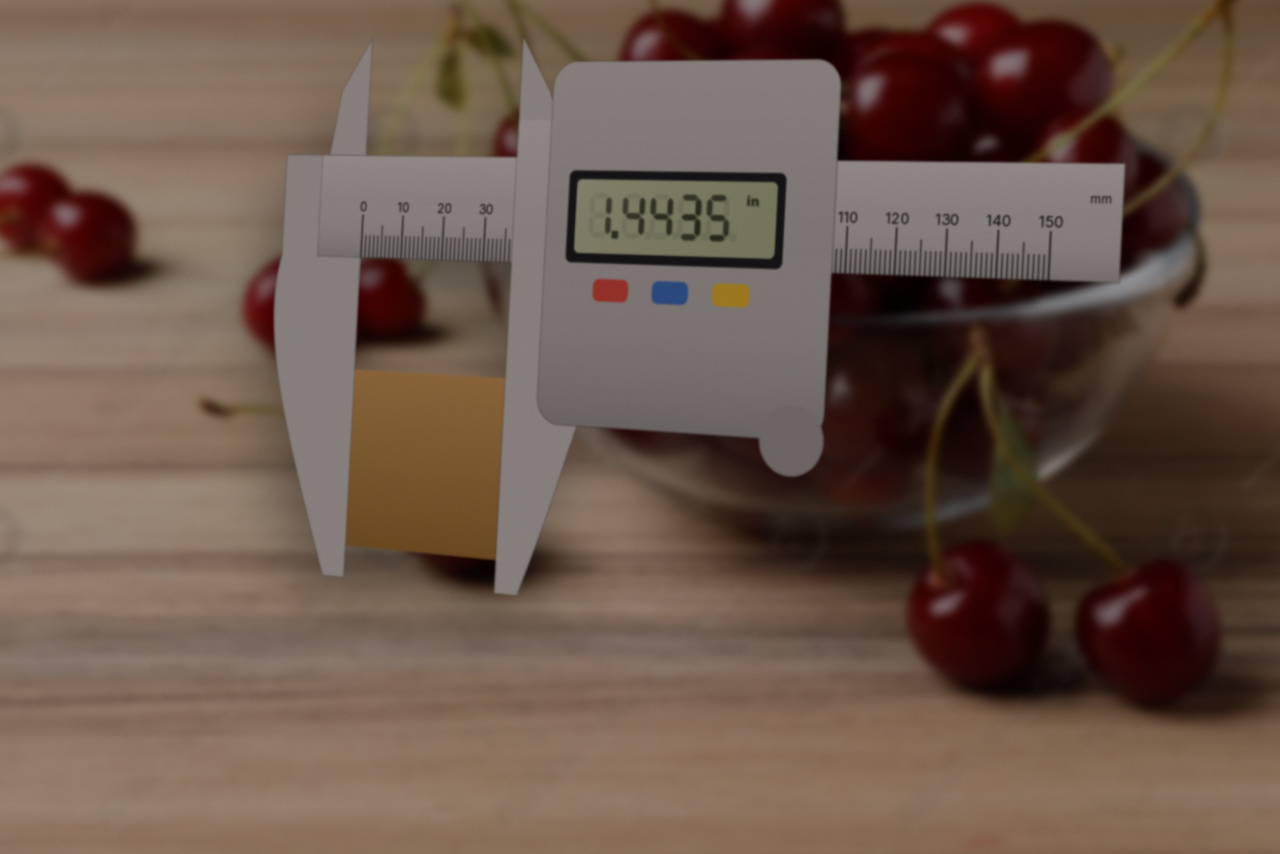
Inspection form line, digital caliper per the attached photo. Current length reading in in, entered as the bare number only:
1.4435
